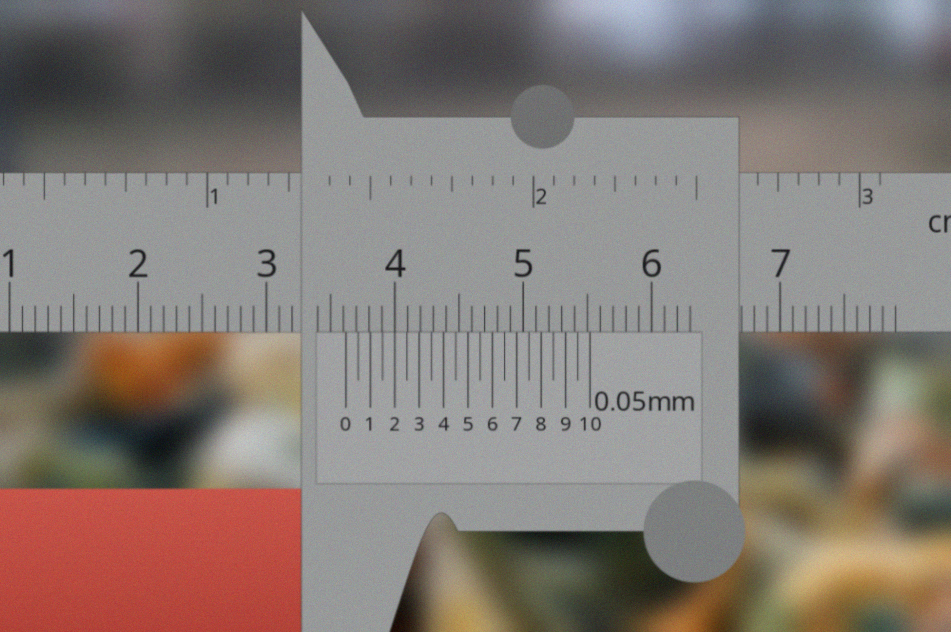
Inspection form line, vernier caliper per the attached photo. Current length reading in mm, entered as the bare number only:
36.2
